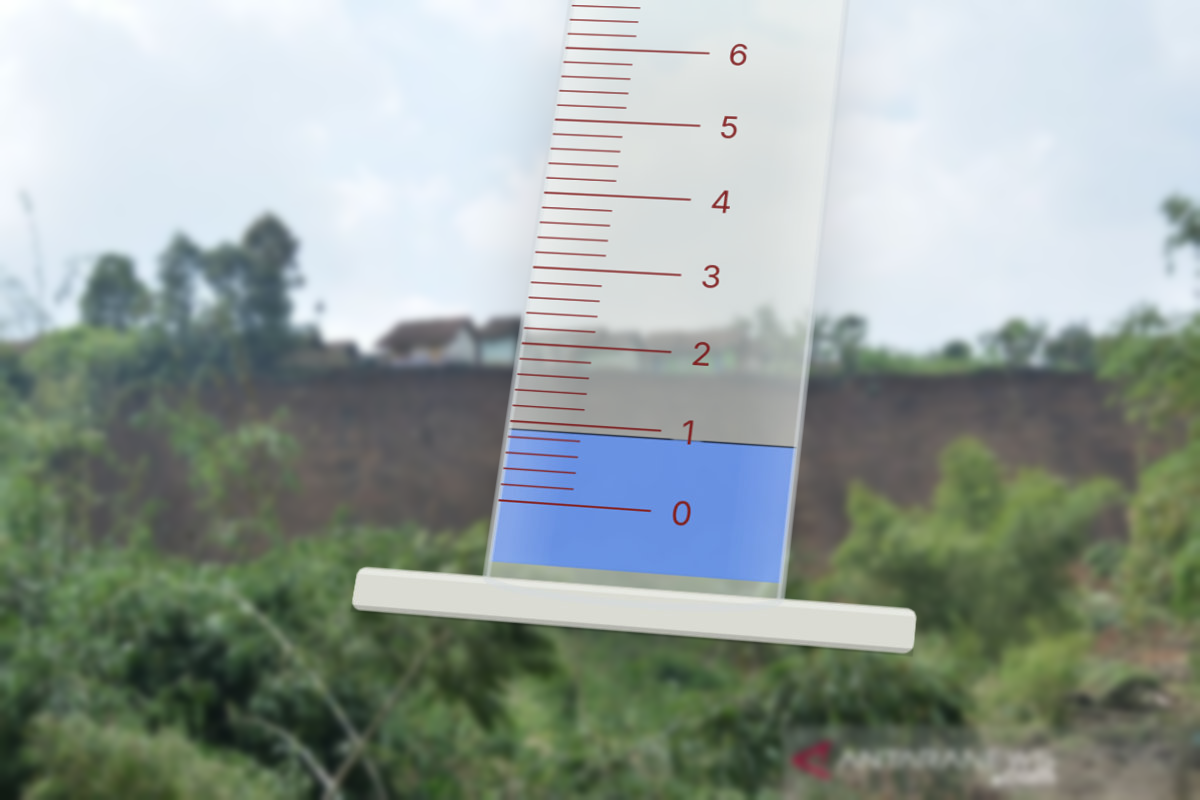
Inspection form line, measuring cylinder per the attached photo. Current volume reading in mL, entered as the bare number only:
0.9
